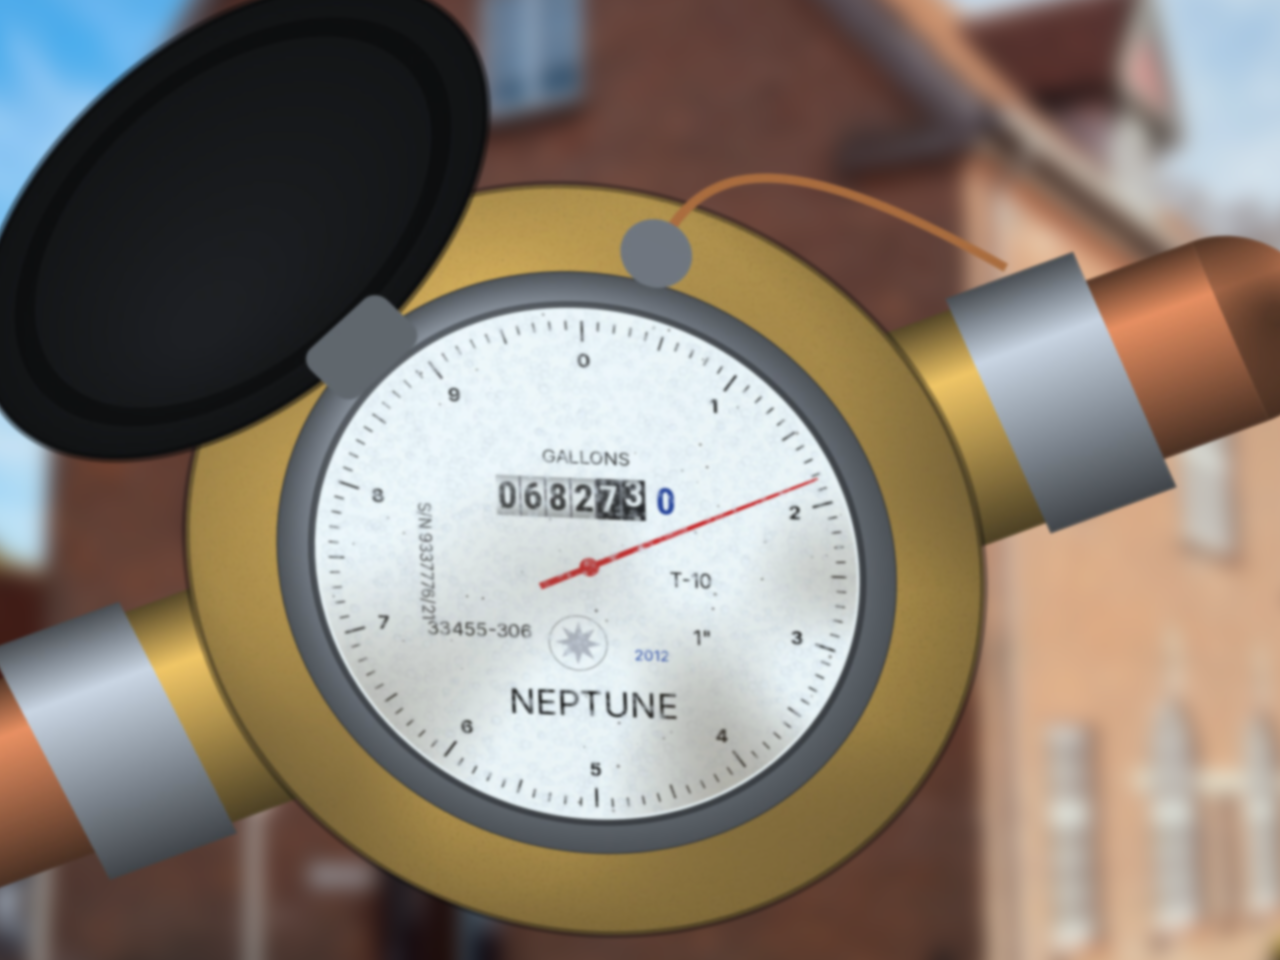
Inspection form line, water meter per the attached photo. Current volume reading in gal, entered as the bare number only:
682731.8
